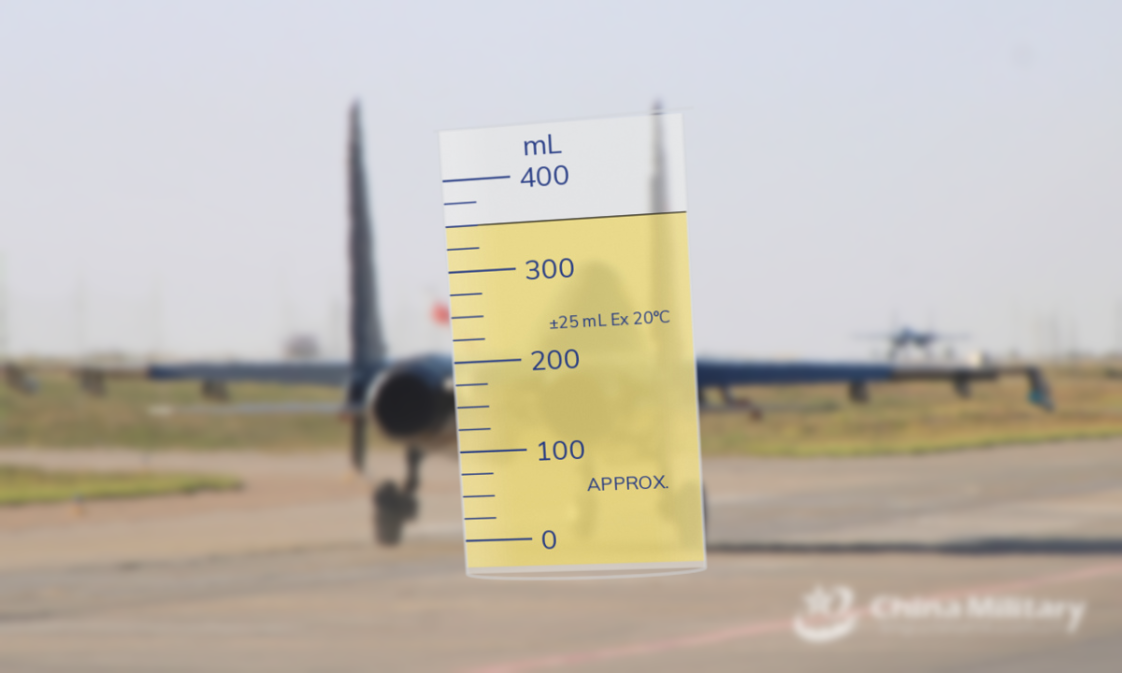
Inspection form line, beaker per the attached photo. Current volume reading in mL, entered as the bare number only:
350
